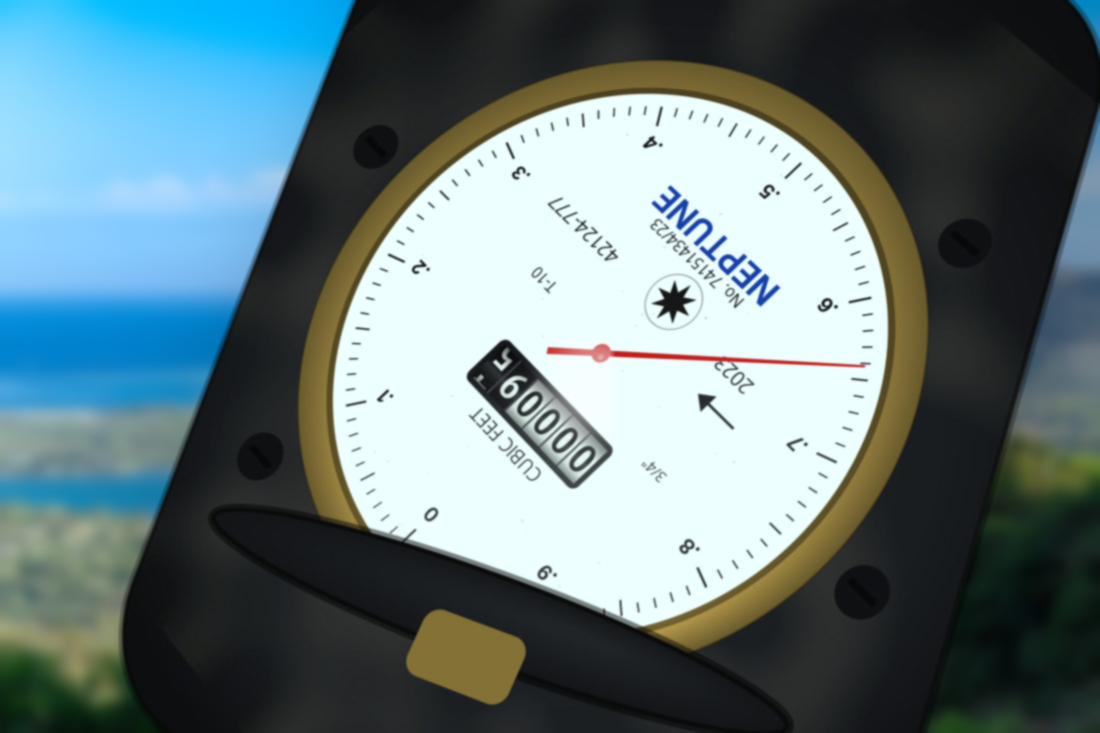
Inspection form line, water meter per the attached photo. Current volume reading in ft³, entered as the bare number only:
94.64
